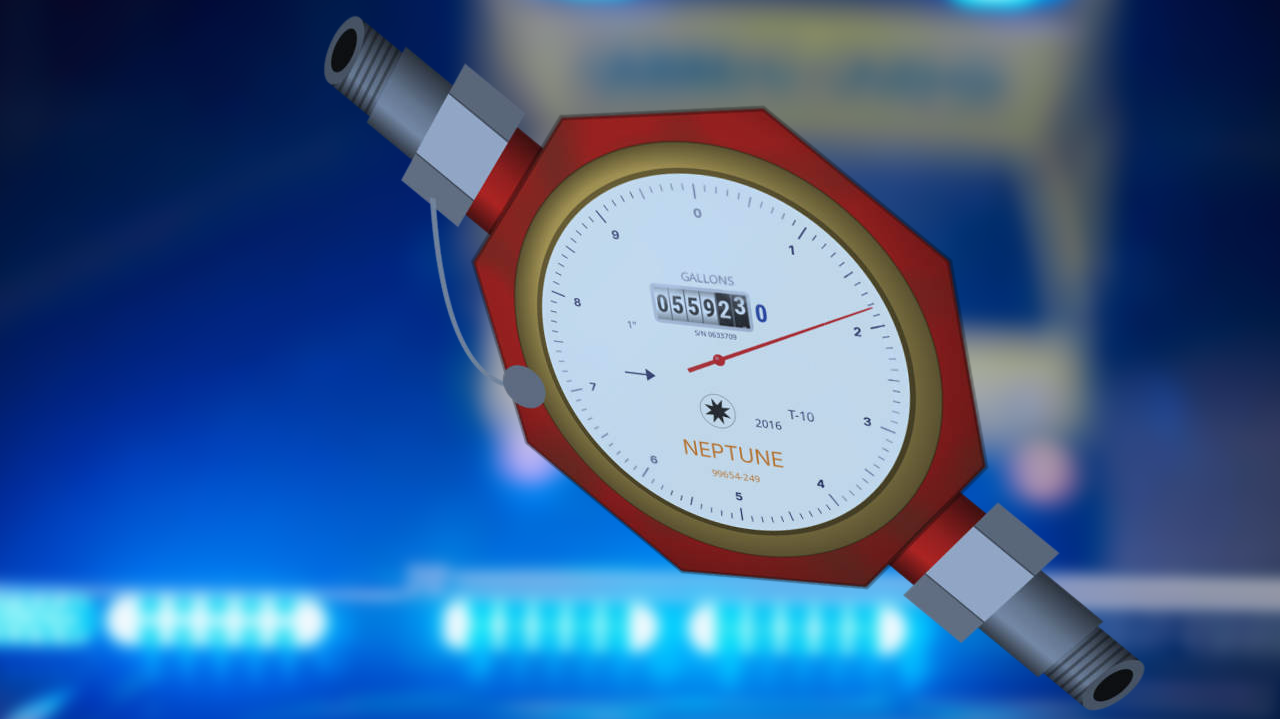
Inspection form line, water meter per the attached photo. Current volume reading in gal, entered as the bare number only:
559231.8
